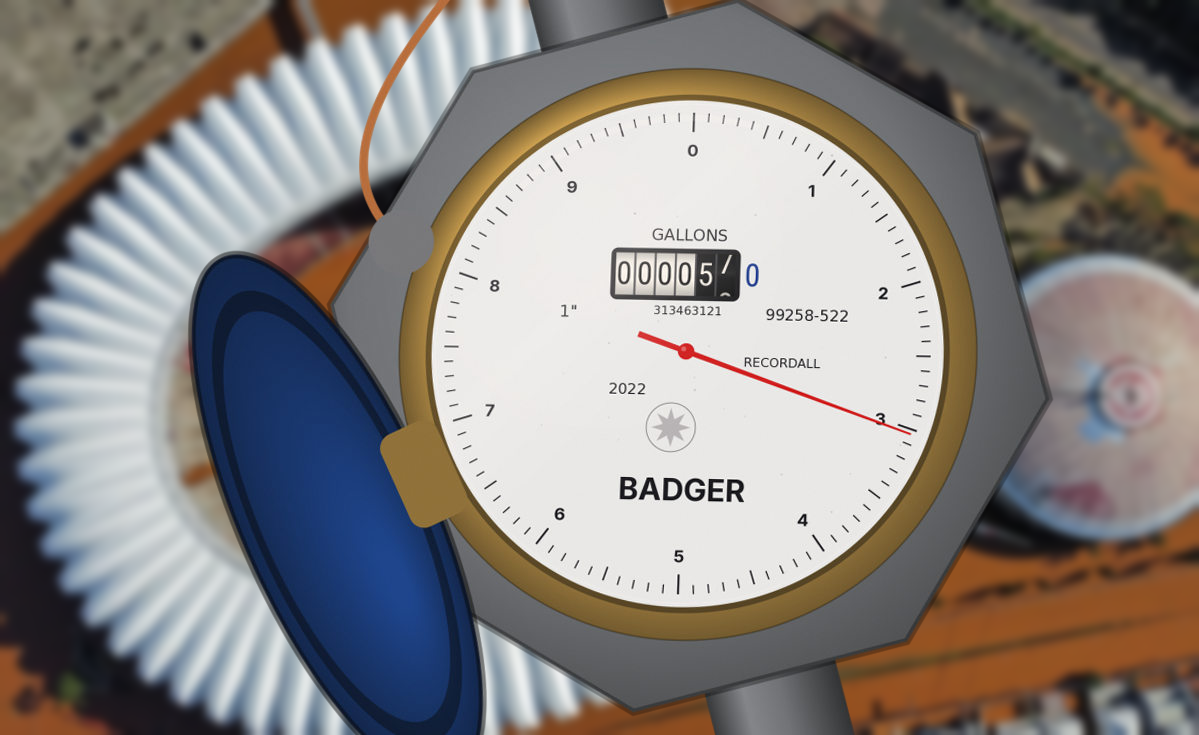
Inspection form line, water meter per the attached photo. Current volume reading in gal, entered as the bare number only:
573.0
